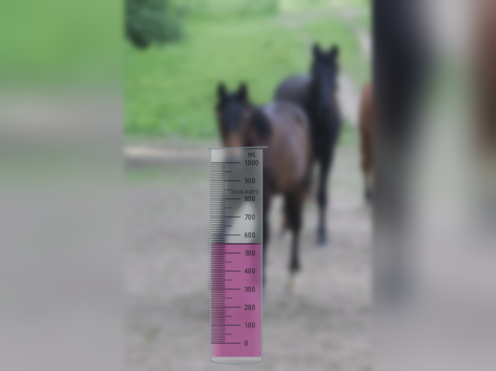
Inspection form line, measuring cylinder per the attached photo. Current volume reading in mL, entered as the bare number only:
550
